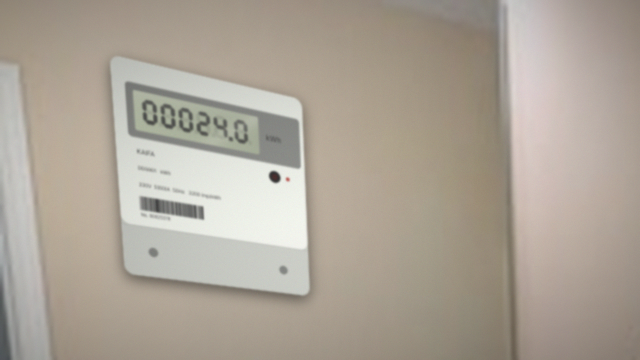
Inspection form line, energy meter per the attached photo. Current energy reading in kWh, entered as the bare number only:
24.0
